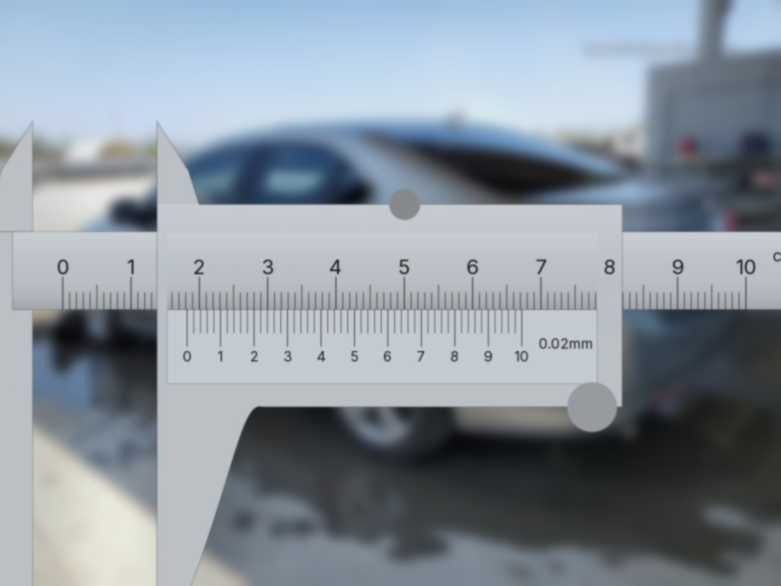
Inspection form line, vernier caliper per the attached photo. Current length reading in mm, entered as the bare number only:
18.2
